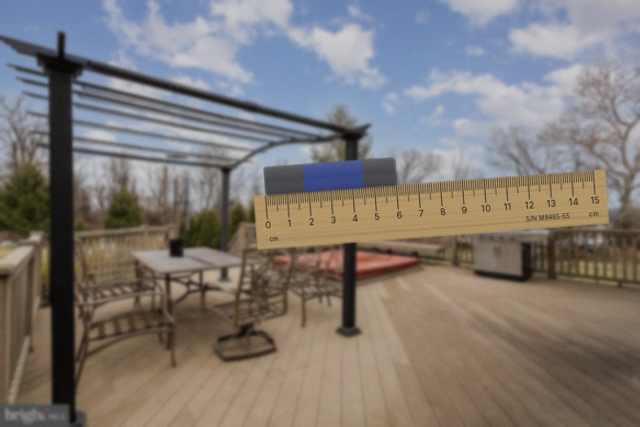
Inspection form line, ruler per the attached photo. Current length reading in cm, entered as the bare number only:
6
